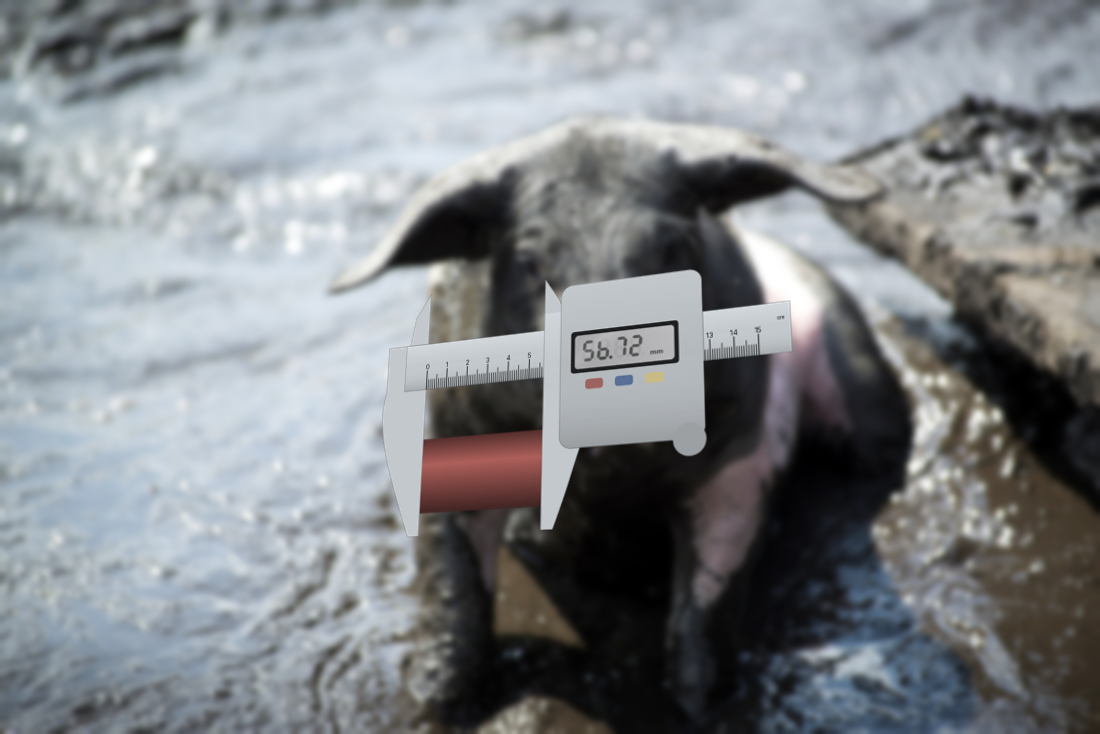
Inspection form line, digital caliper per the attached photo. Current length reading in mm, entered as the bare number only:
56.72
